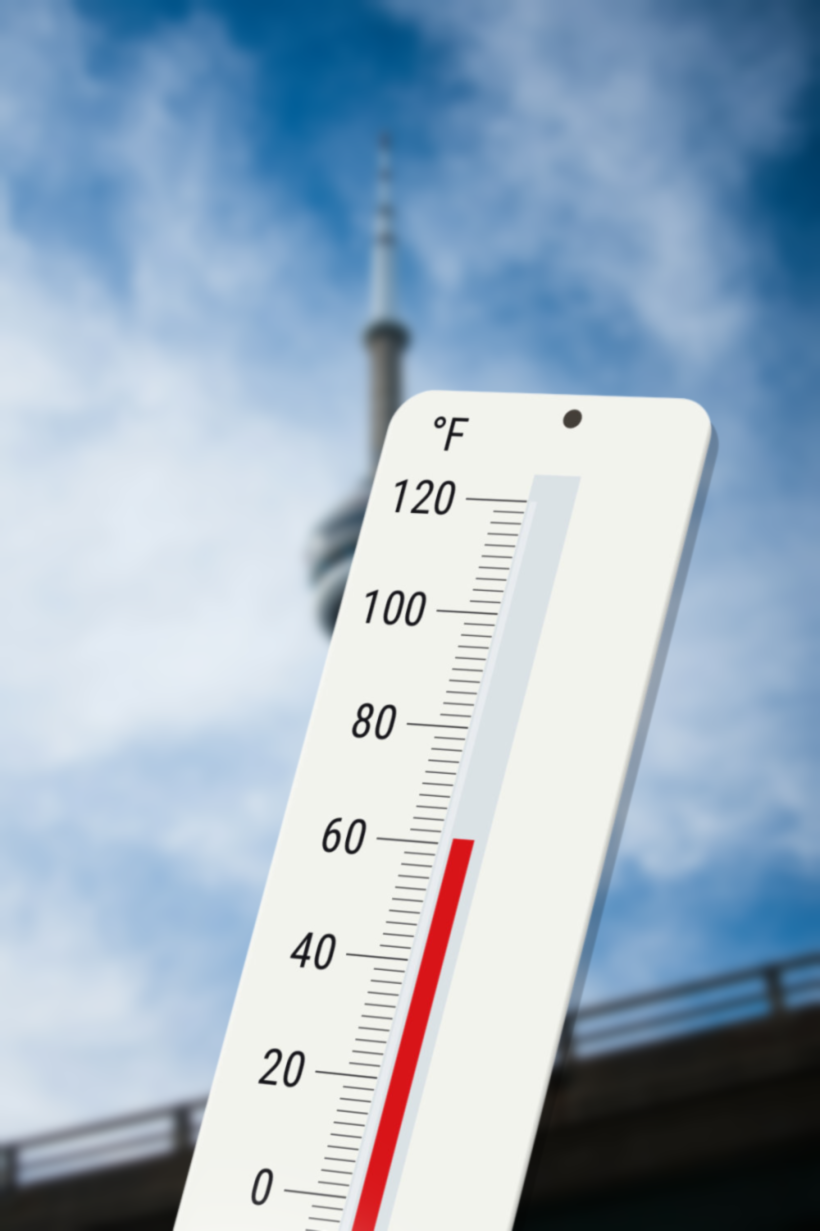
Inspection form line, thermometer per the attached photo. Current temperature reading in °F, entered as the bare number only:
61
